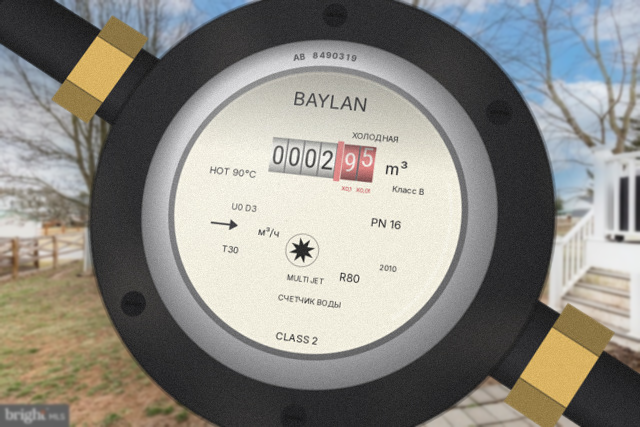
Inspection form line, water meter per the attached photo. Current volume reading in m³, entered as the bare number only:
2.95
